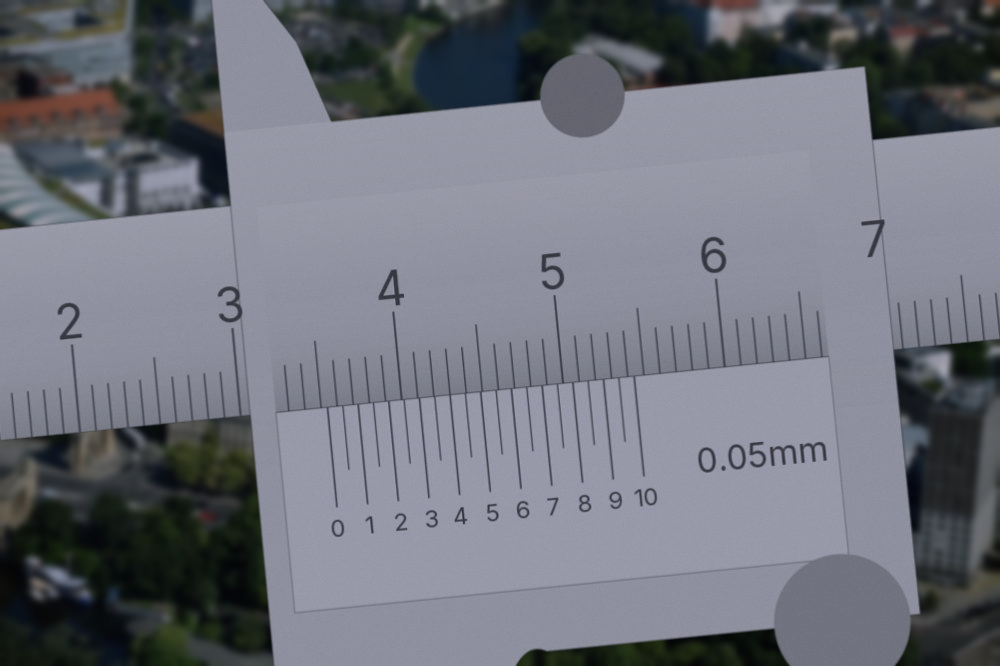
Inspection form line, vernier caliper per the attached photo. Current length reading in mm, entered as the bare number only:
35.4
